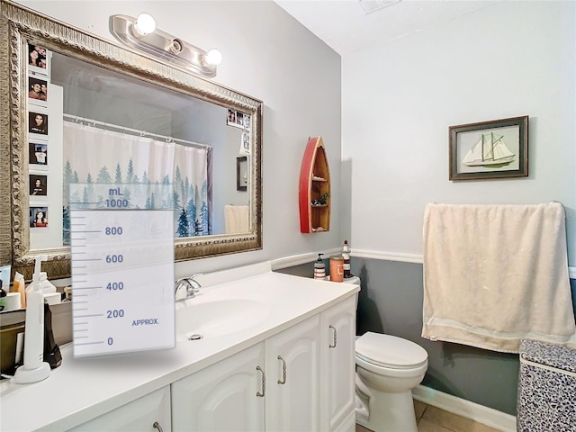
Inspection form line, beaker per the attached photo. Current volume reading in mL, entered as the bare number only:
950
